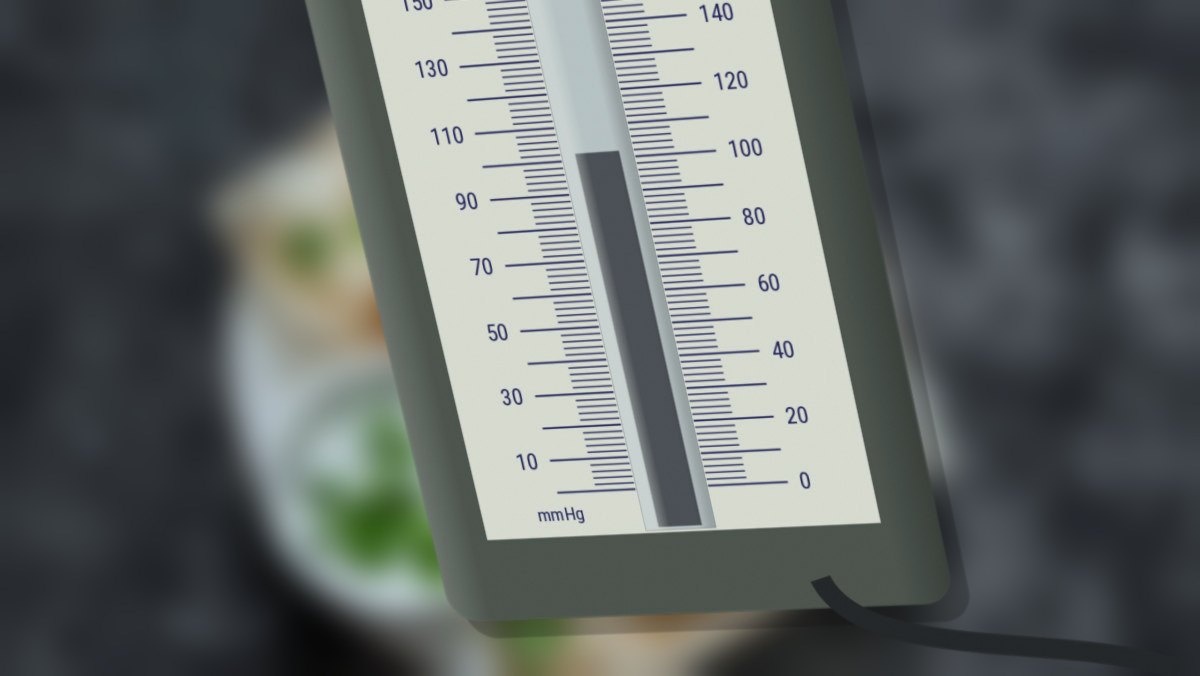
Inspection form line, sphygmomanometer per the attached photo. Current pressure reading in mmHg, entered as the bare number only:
102
